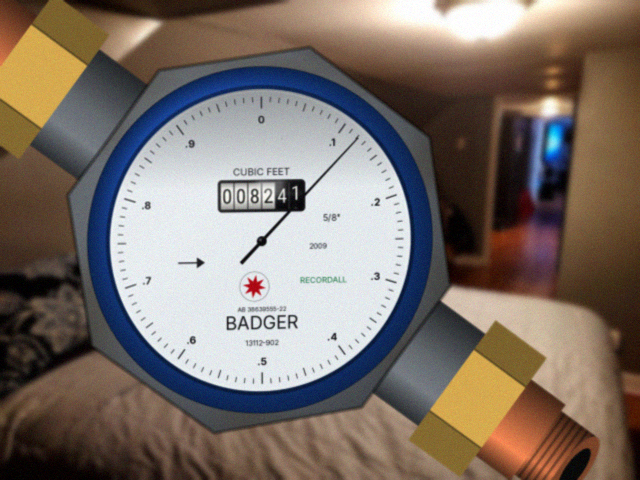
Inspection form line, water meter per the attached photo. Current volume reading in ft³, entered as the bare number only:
8241.12
